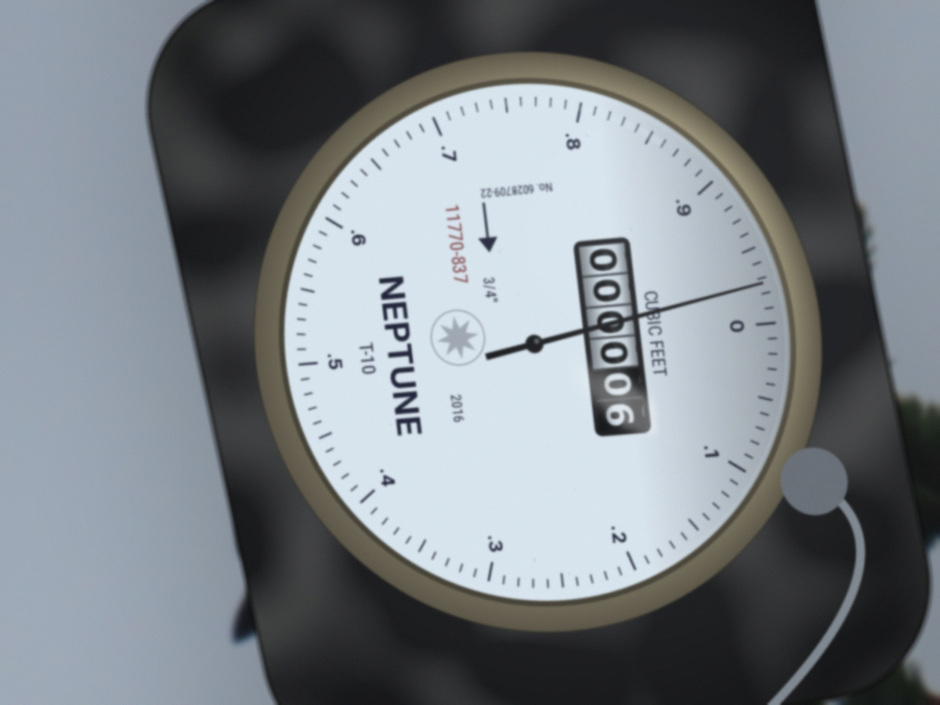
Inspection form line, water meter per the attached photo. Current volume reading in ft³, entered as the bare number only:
5.97
